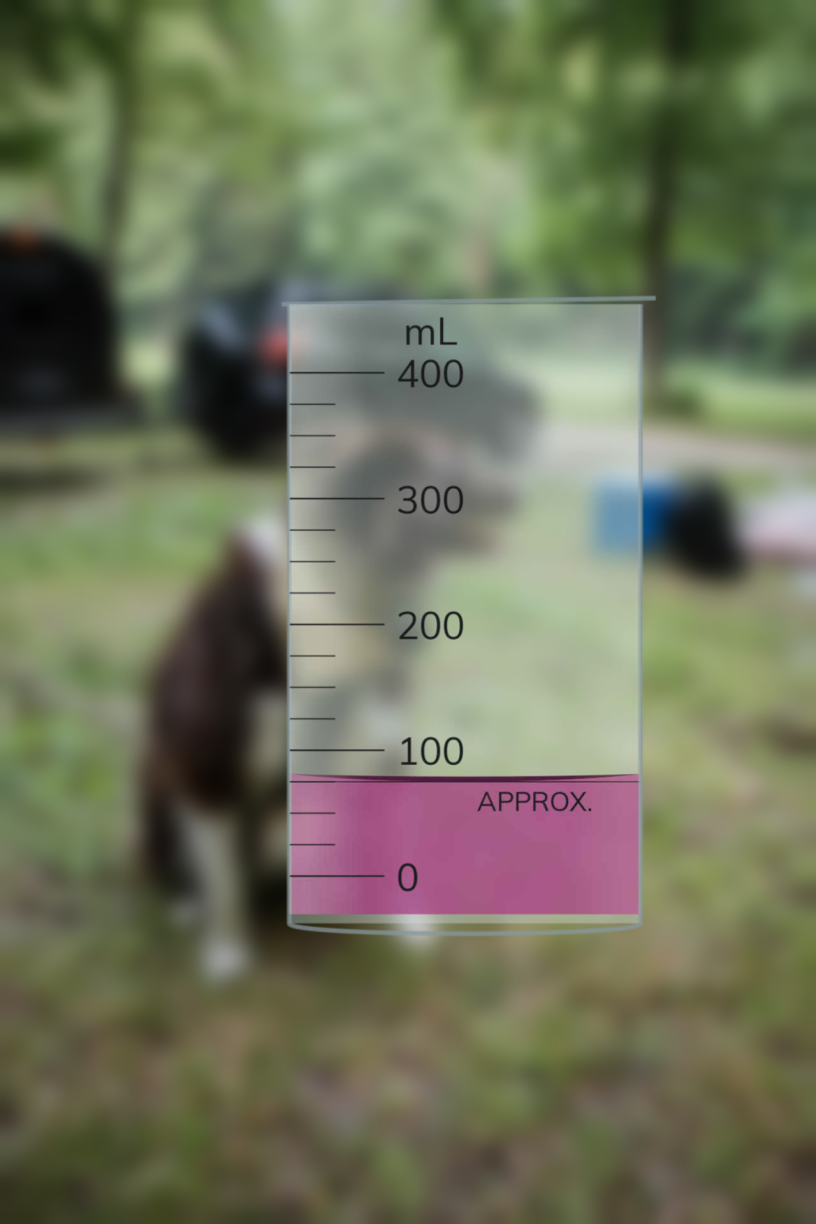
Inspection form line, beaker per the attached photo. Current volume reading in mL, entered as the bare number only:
75
